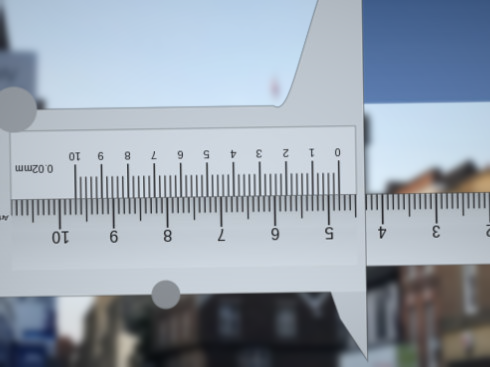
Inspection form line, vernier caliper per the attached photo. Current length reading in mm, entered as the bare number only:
48.0
